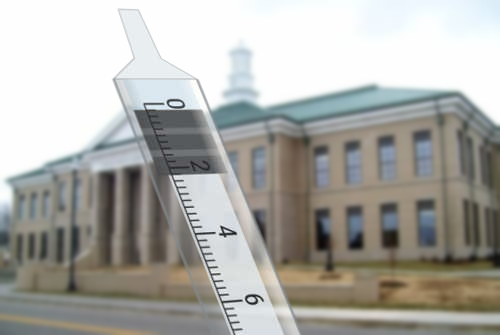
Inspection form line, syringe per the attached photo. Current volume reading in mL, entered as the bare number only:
0.2
